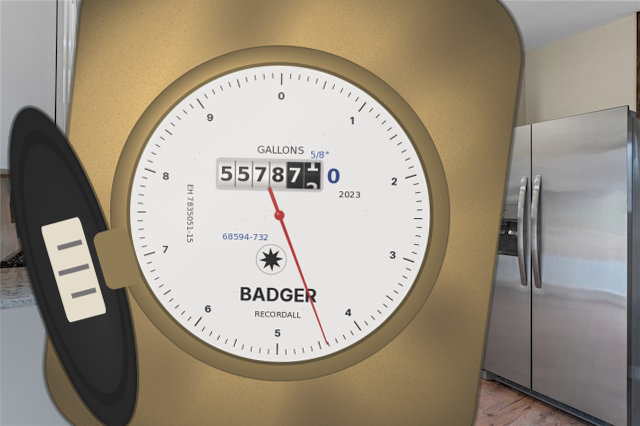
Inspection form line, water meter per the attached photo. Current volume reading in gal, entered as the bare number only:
5578714.4
